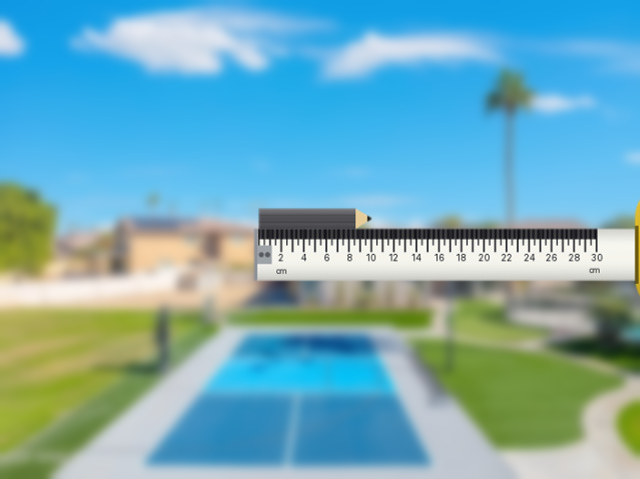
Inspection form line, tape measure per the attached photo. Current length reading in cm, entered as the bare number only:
10
